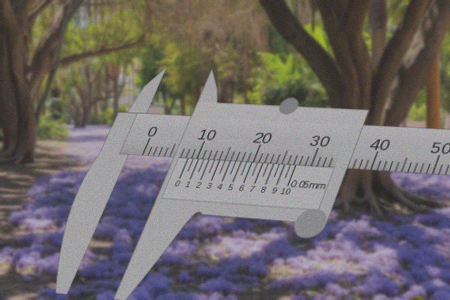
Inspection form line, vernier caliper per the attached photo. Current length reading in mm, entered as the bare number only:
8.4
